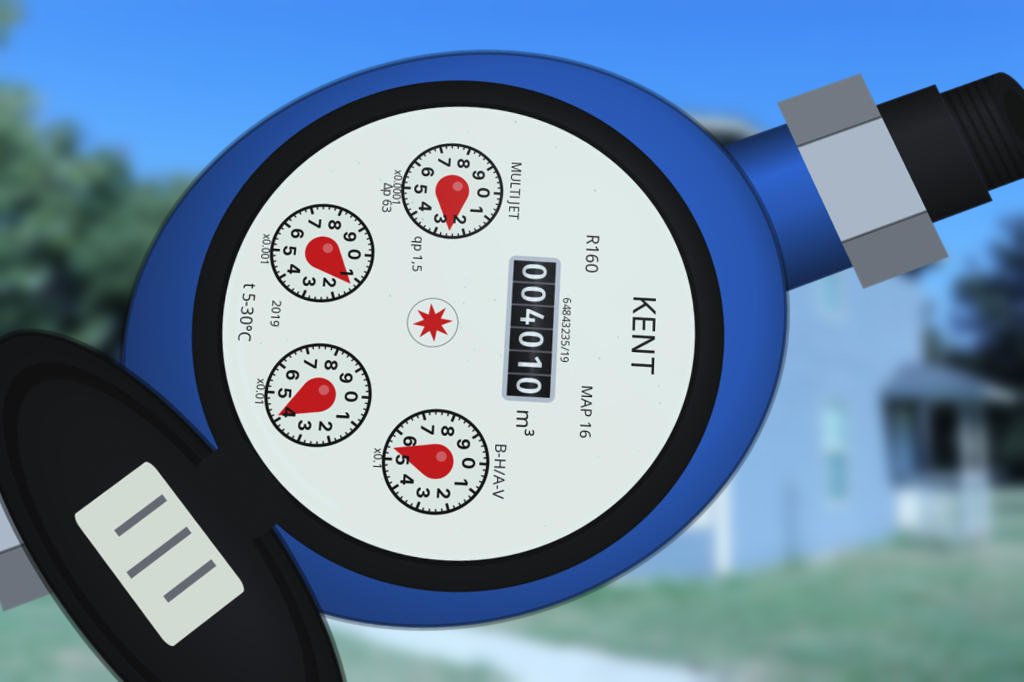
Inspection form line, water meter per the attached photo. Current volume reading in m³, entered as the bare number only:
4010.5412
